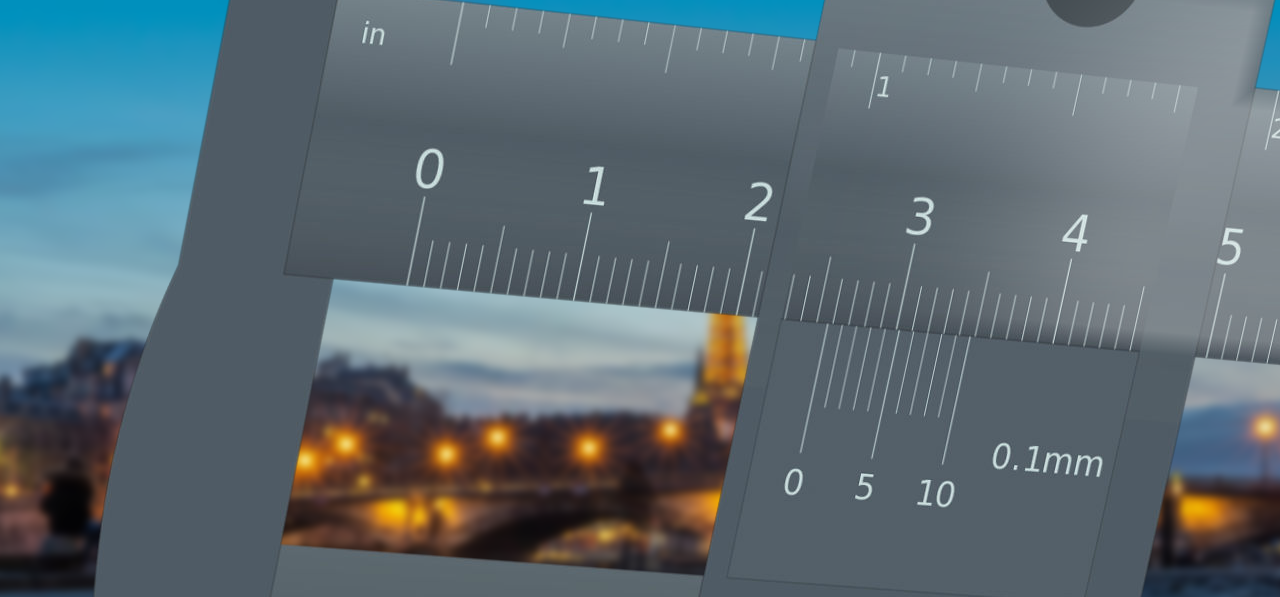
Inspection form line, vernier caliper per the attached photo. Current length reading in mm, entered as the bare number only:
25.7
